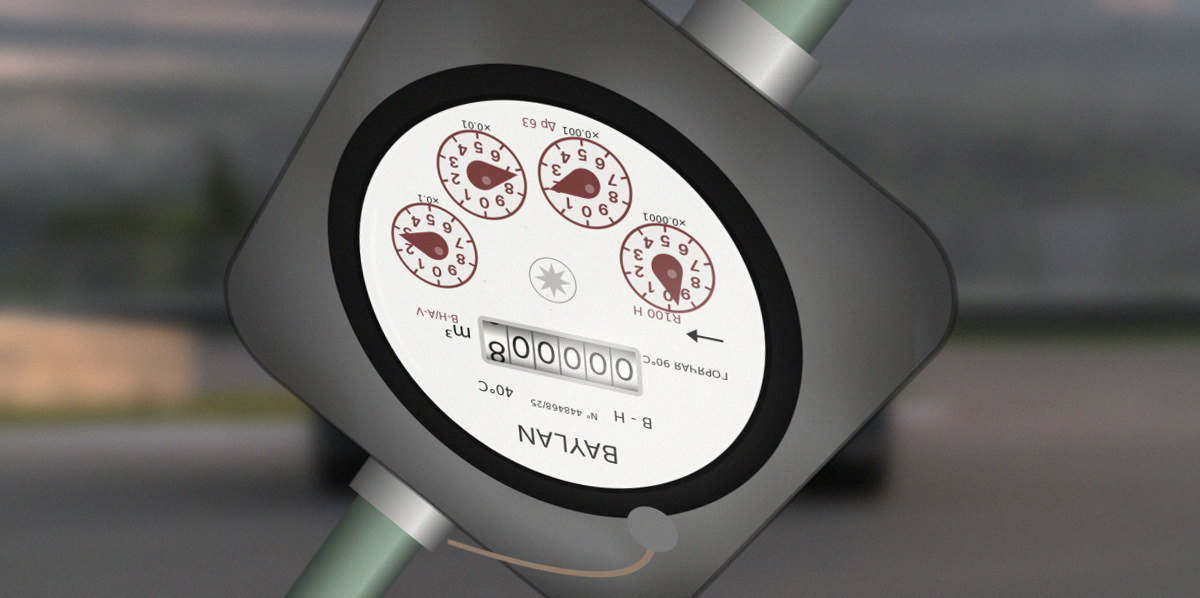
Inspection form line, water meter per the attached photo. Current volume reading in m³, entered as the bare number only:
8.2719
